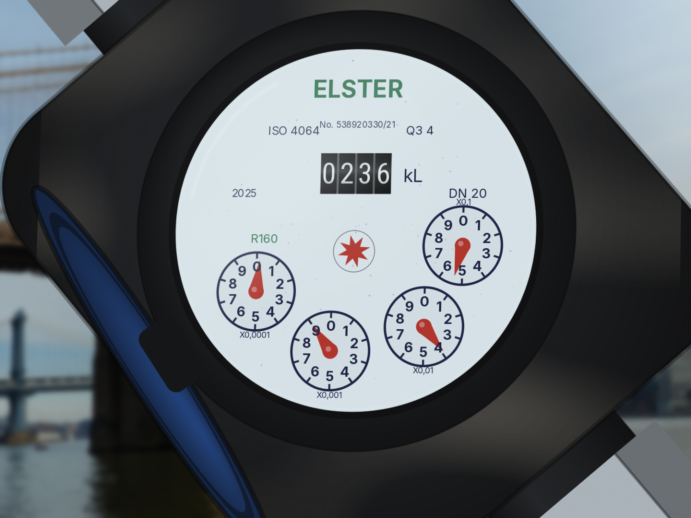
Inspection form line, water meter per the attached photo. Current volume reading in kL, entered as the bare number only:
236.5390
